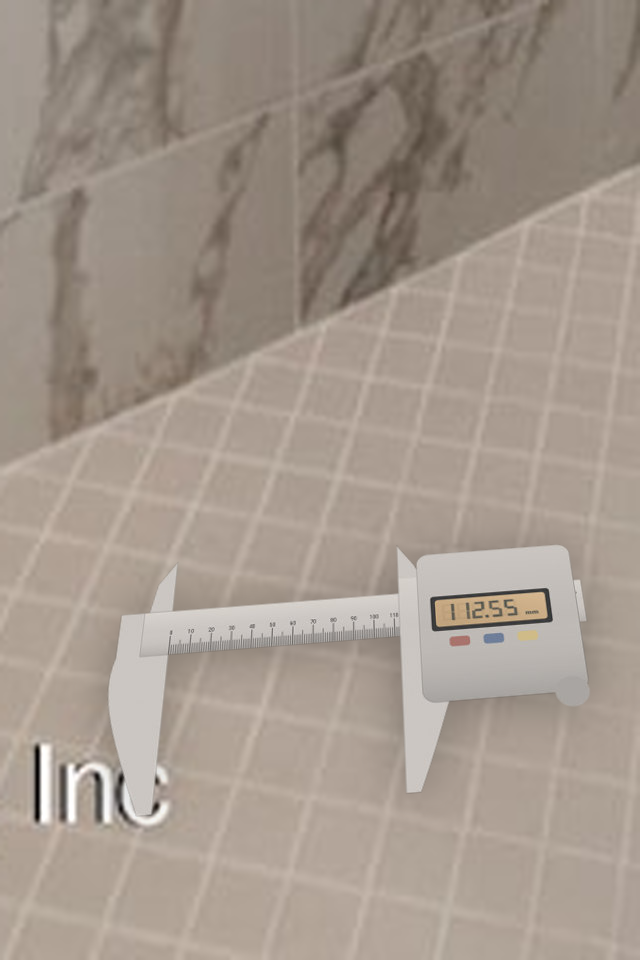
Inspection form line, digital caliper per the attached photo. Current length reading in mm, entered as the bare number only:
112.55
